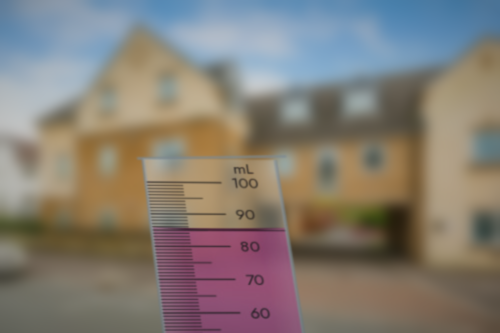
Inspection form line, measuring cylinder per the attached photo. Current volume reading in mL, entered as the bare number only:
85
